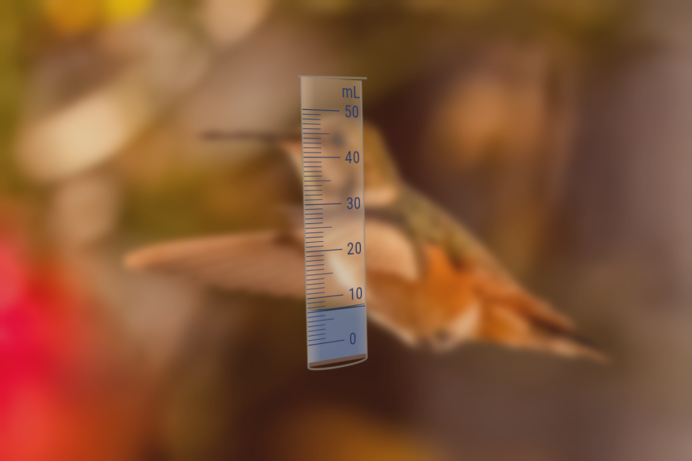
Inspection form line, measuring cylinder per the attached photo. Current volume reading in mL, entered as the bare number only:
7
